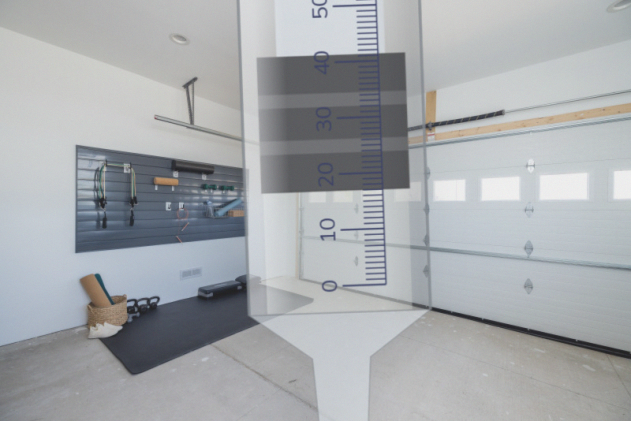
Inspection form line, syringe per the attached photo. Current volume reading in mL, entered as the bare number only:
17
